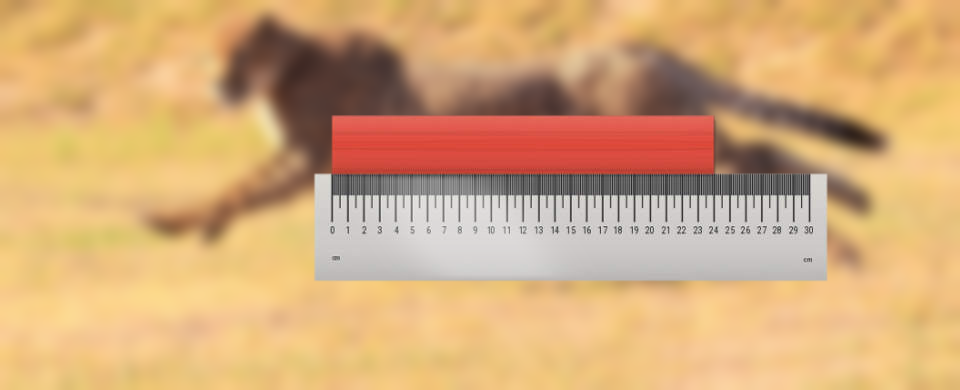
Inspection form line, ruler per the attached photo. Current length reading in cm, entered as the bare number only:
24
